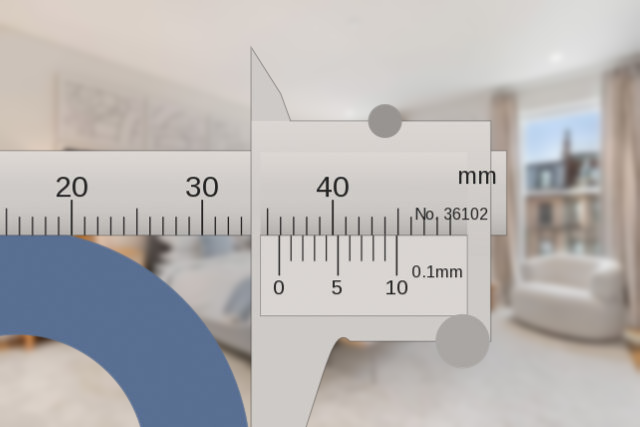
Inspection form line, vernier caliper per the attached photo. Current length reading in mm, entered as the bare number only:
35.9
